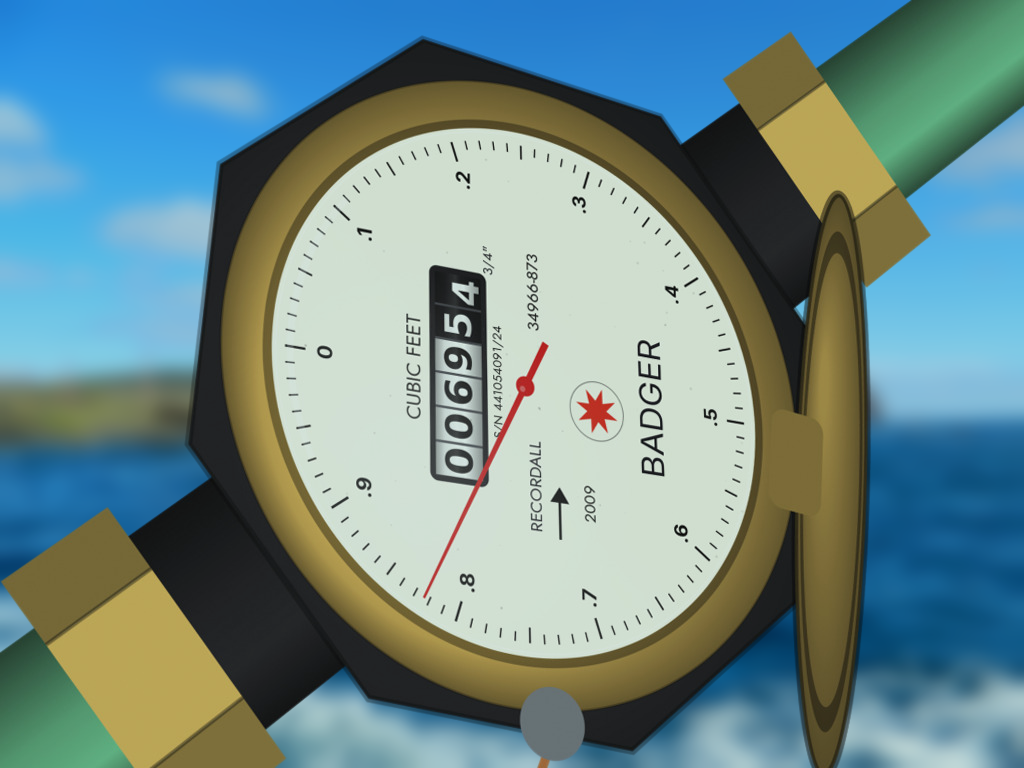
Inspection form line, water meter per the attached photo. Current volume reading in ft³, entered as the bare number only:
6953.82
